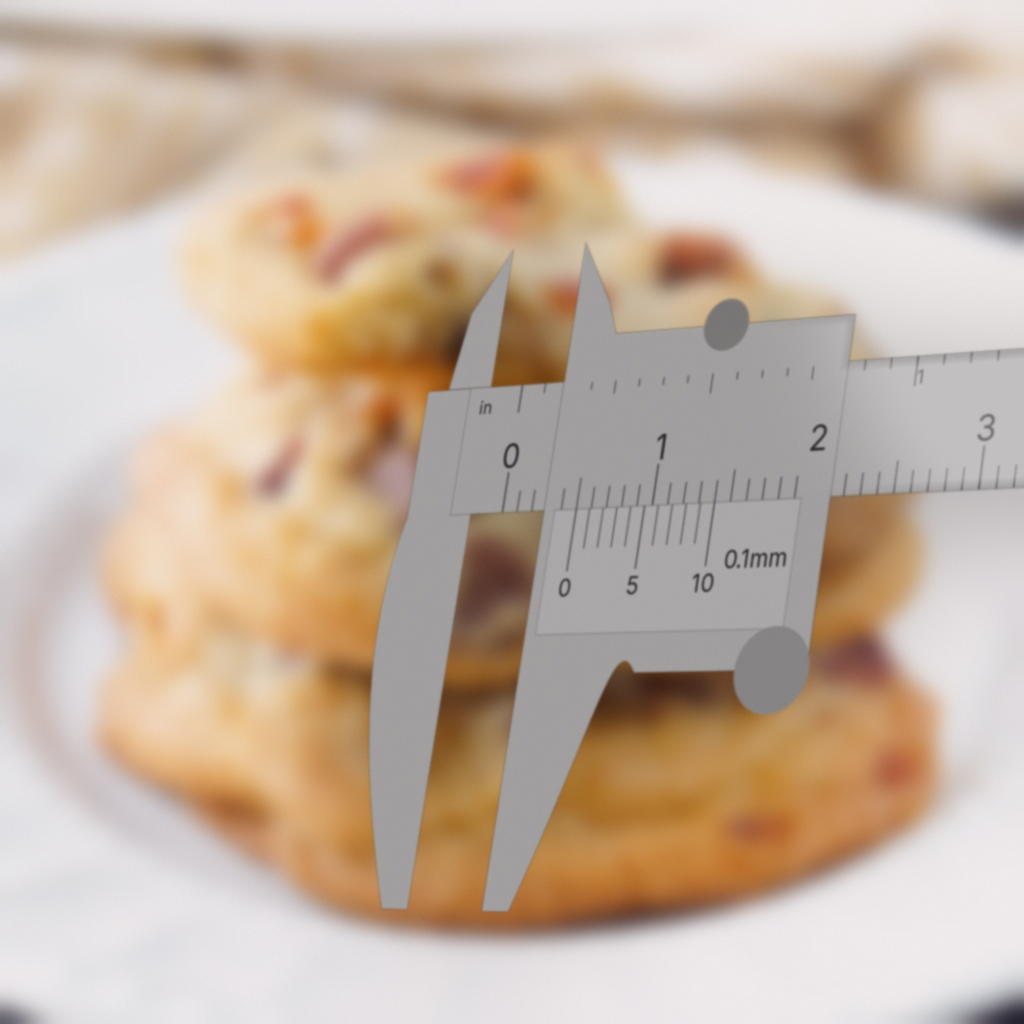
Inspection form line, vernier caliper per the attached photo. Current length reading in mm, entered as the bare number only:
5.0
